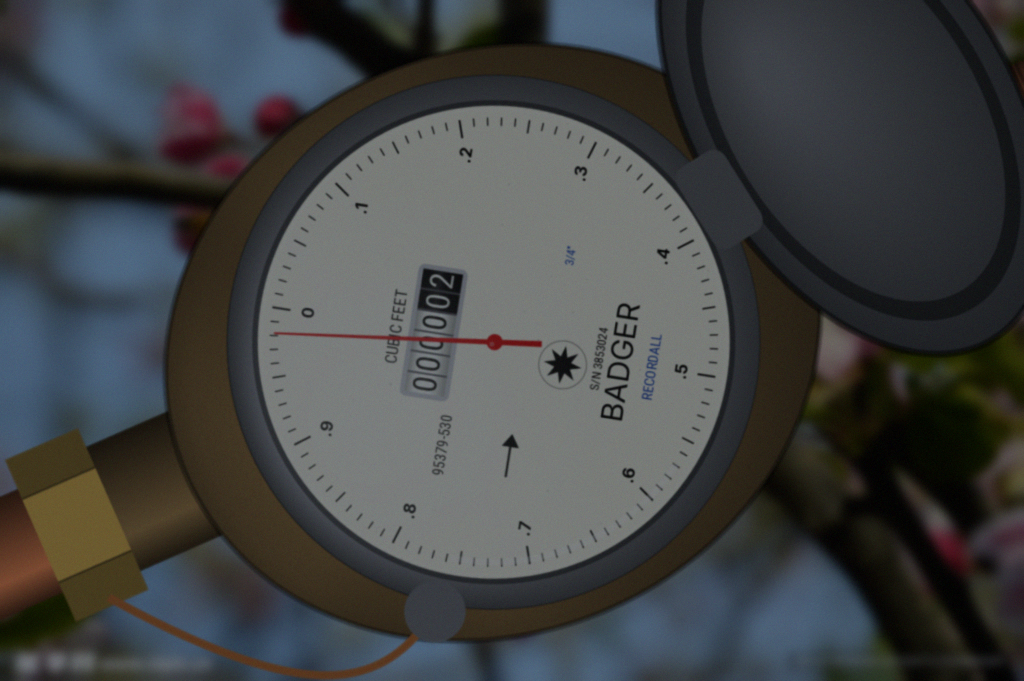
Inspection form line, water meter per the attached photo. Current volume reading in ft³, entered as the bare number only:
1.98
